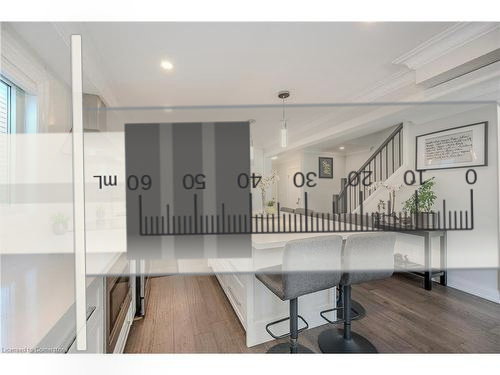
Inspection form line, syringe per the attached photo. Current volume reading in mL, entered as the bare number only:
40
